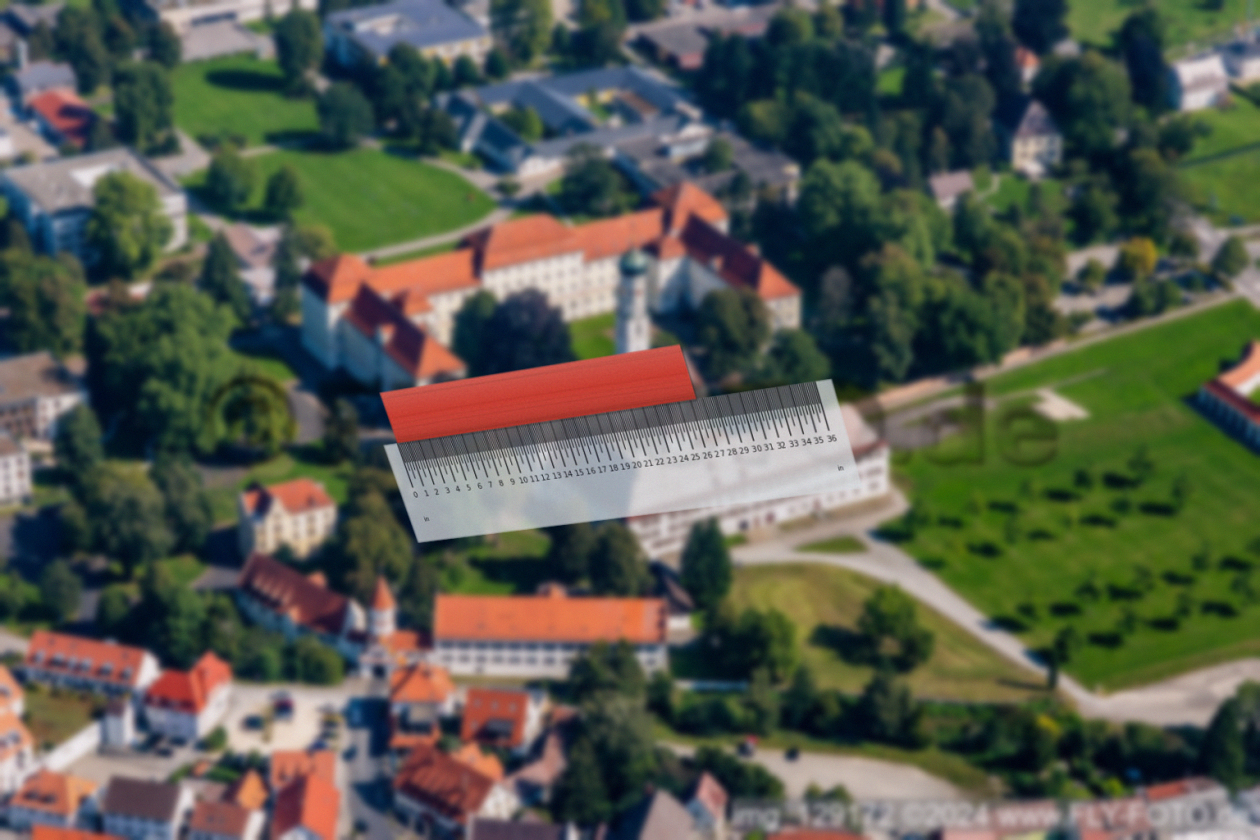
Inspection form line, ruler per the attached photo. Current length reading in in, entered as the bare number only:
26.5
